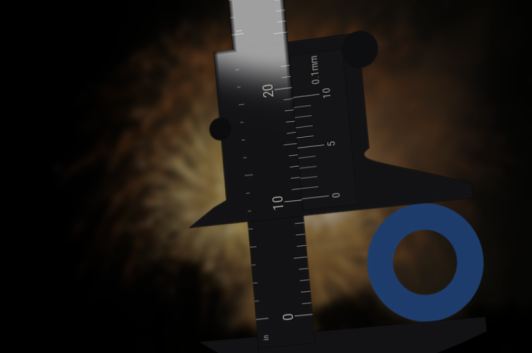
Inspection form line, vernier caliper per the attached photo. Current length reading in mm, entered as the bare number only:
10.1
